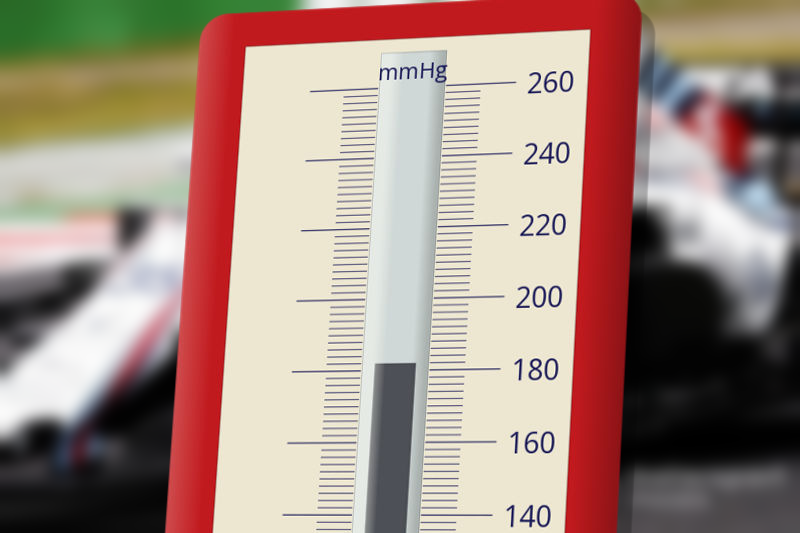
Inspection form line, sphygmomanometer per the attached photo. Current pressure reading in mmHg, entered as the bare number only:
182
